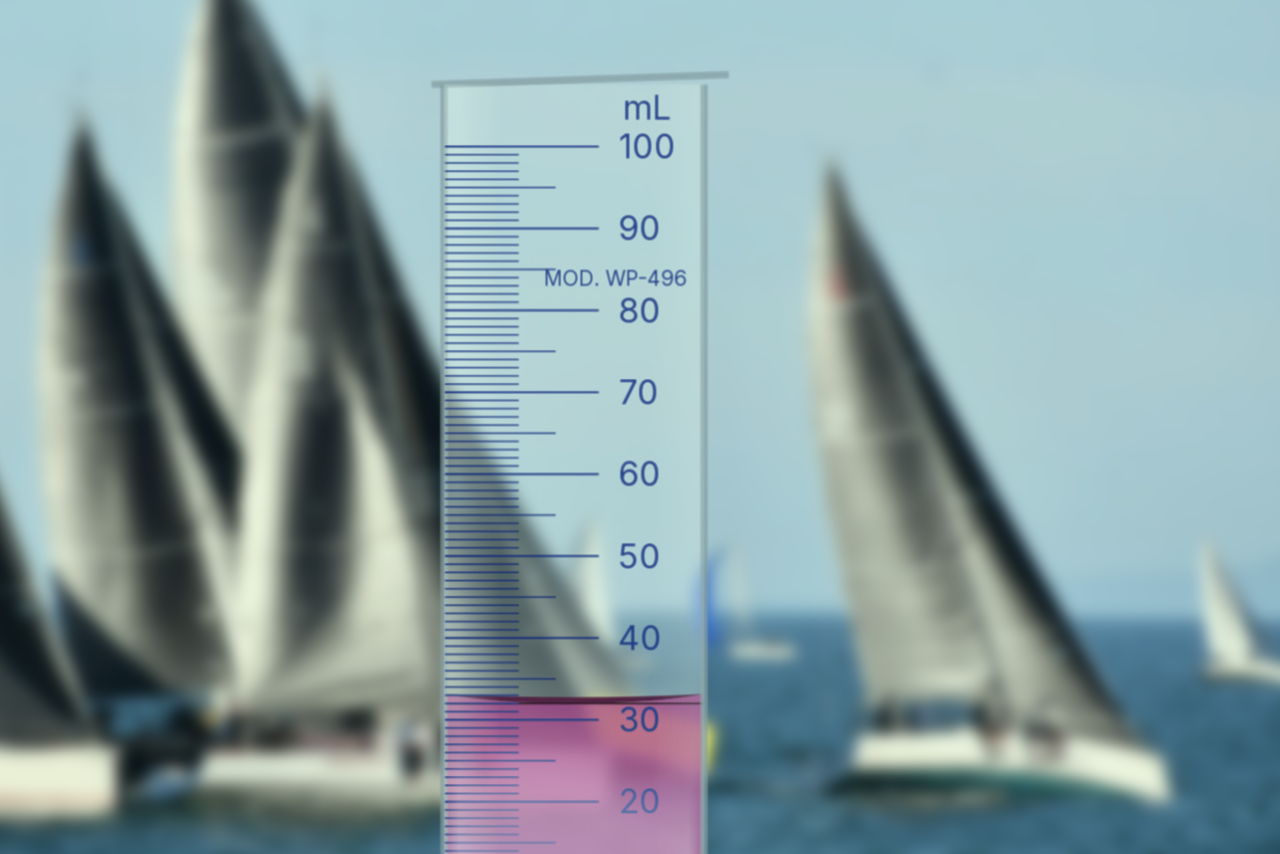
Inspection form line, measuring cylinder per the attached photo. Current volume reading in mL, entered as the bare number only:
32
